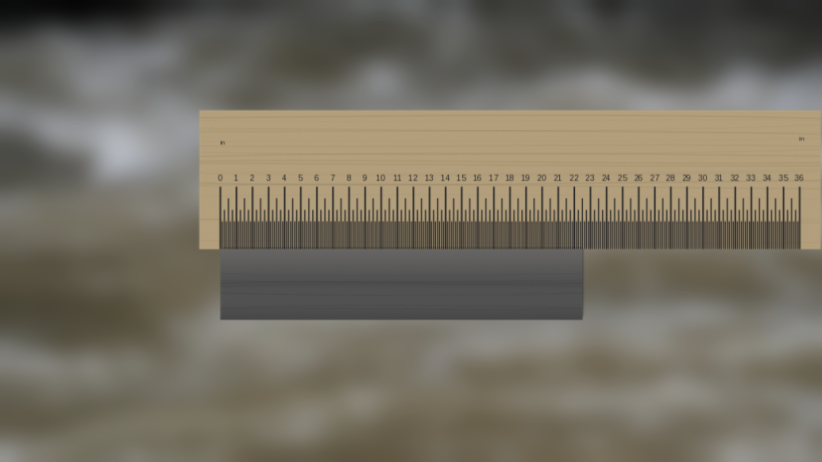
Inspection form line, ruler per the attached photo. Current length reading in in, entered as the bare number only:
22.5
